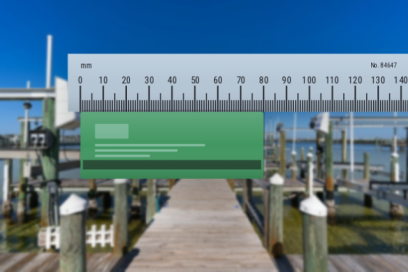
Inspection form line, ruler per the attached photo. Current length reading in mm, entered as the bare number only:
80
